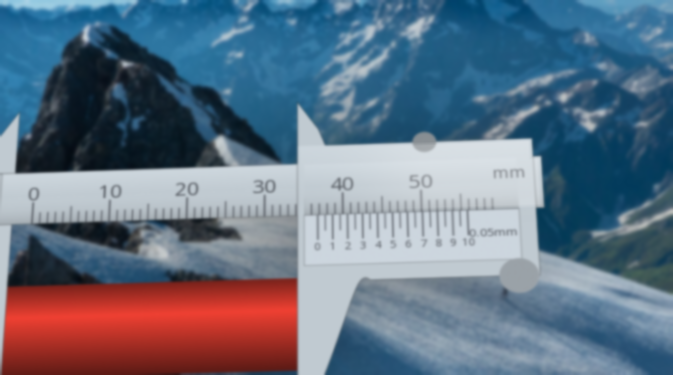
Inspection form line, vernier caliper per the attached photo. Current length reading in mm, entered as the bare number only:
36.8
